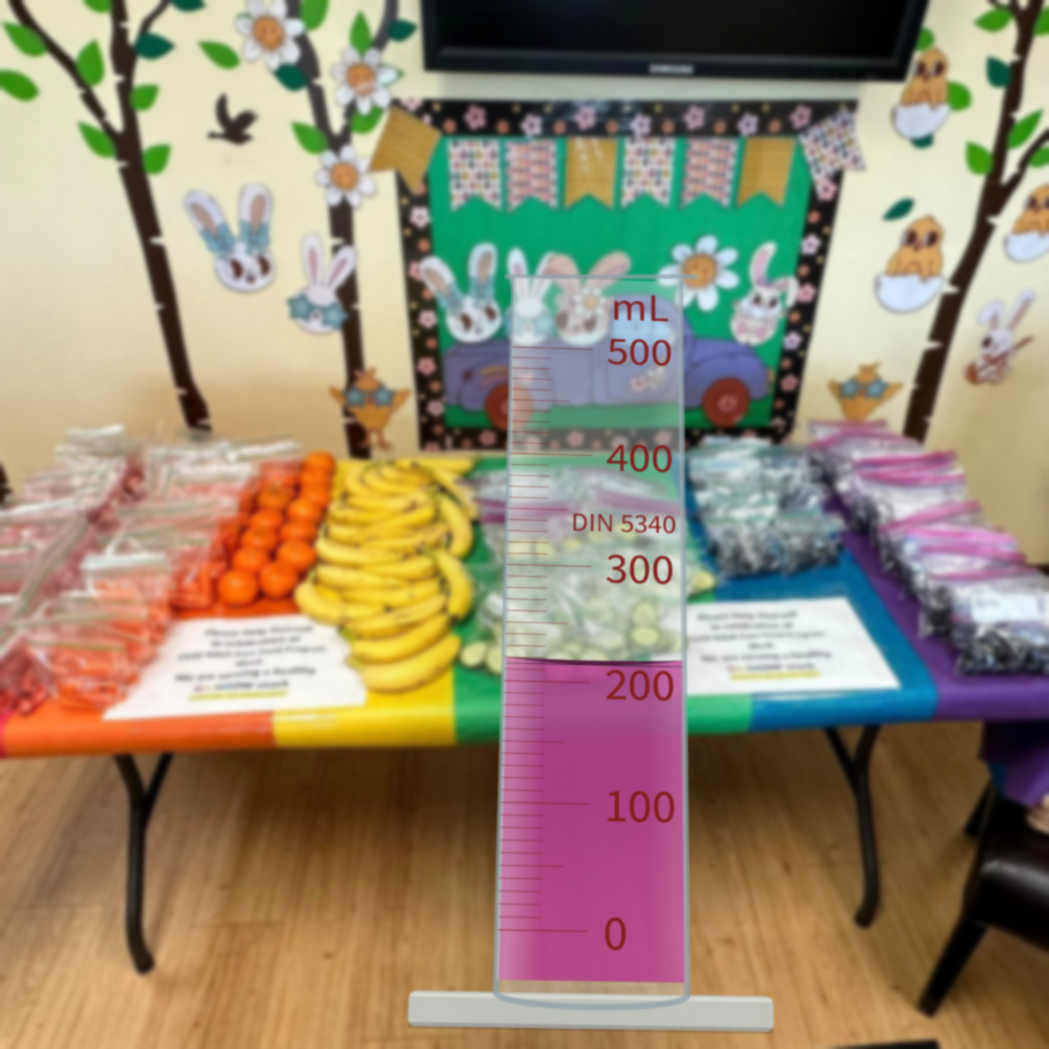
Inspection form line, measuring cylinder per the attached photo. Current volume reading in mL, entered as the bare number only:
215
